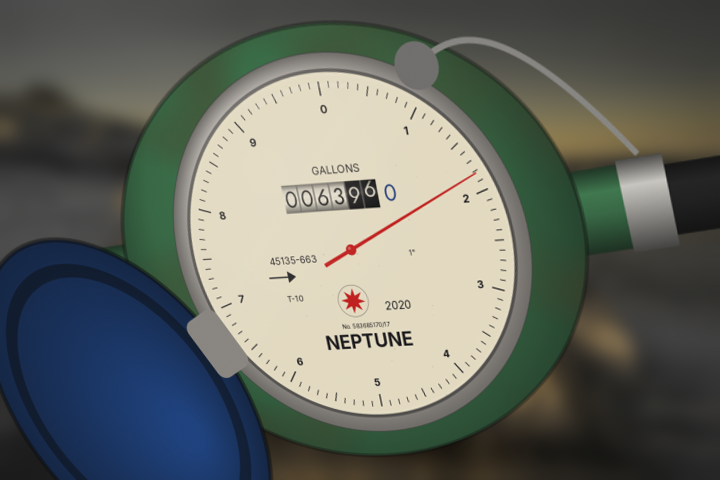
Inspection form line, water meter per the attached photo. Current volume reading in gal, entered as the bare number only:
63961.8
